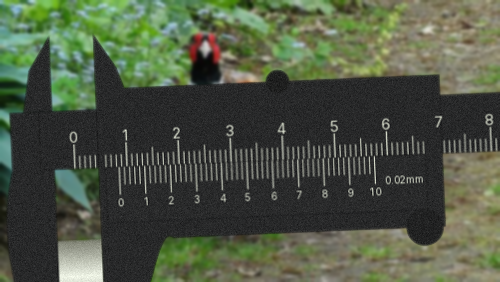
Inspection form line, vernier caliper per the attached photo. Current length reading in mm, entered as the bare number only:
8.5
